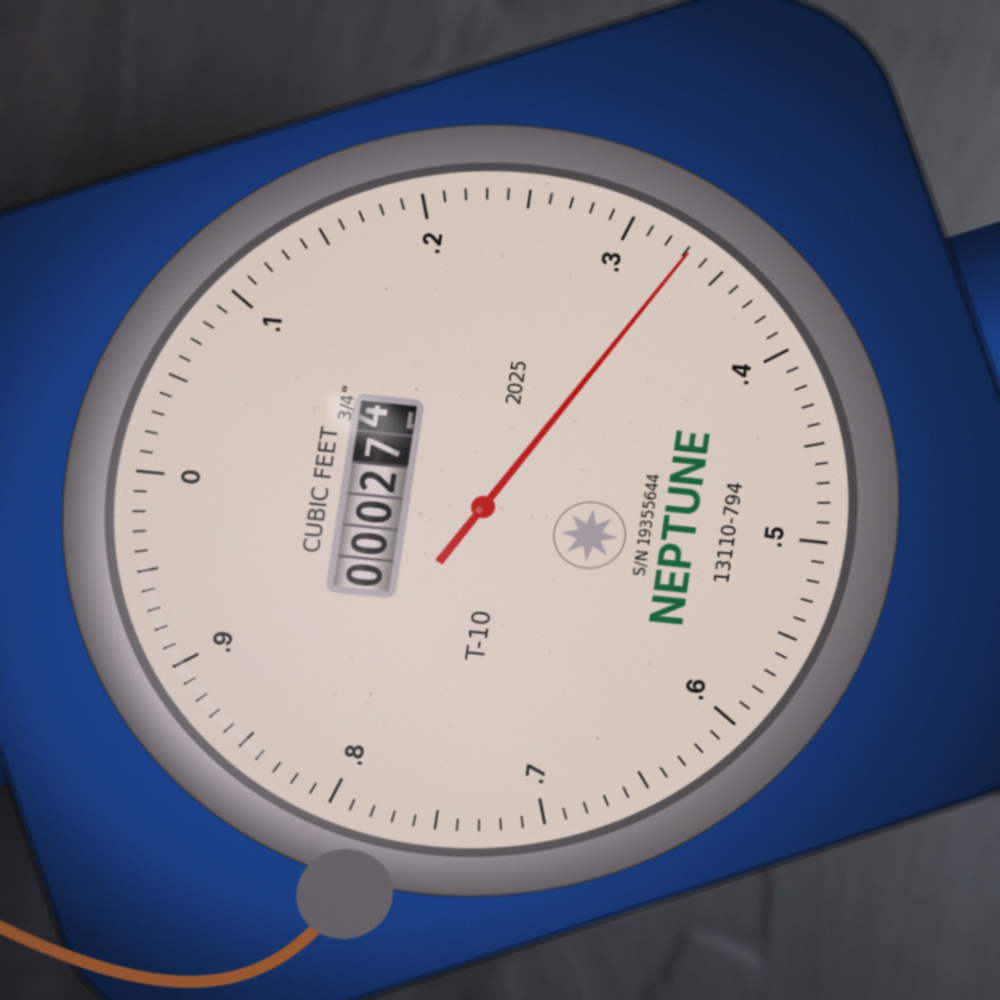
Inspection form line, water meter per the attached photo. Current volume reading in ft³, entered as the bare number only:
274.33
